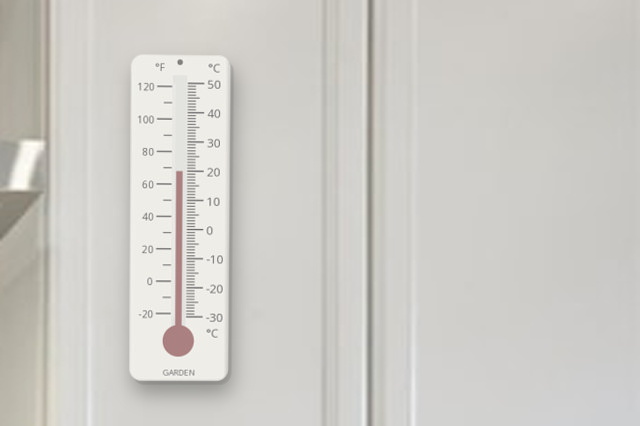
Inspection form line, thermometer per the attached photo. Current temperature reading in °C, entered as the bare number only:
20
